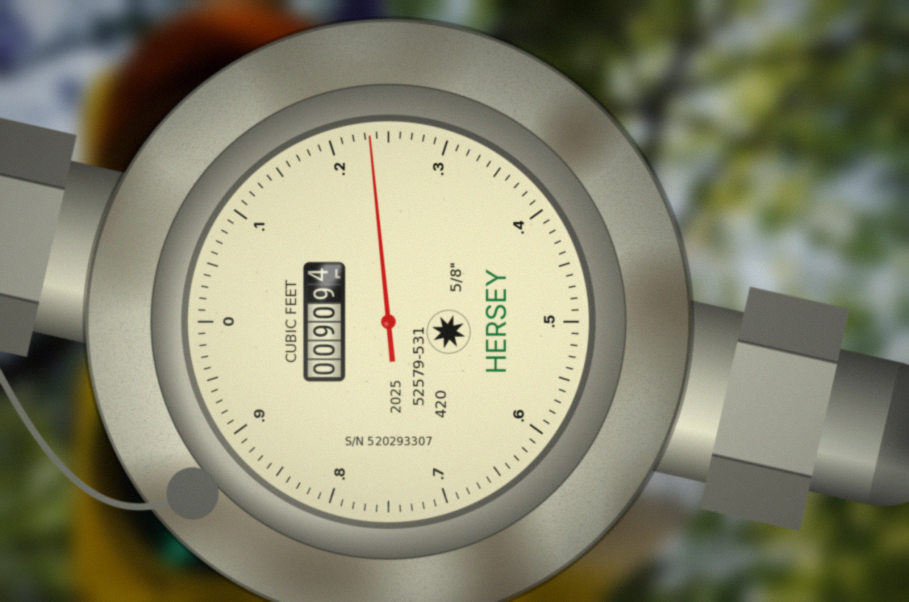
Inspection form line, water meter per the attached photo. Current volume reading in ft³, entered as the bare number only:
9094.23
